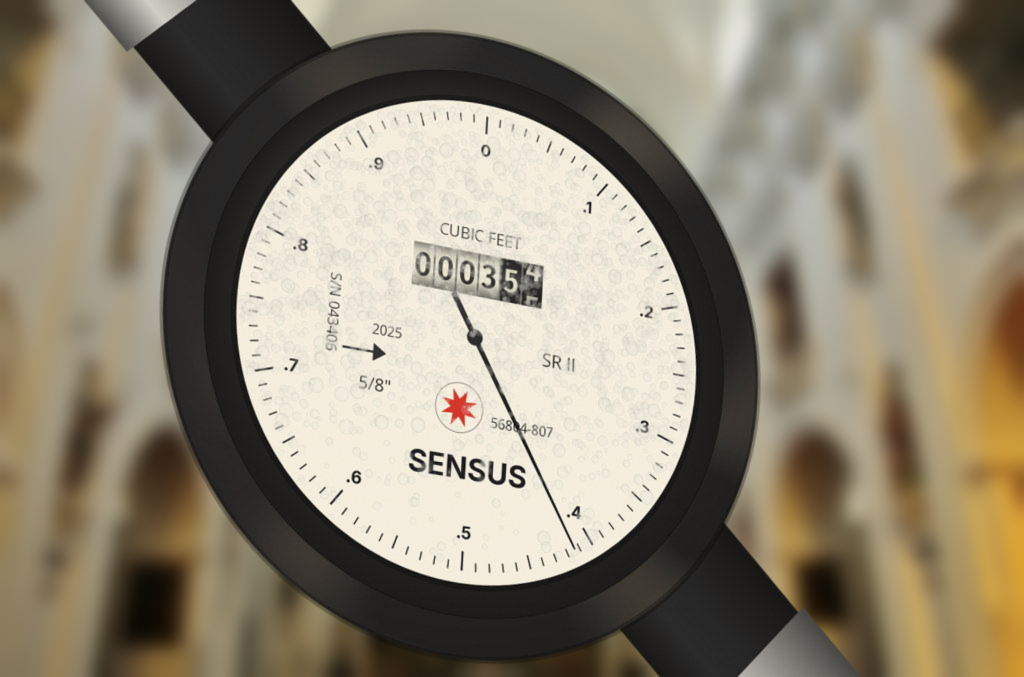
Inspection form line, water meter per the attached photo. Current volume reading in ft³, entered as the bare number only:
354.41
